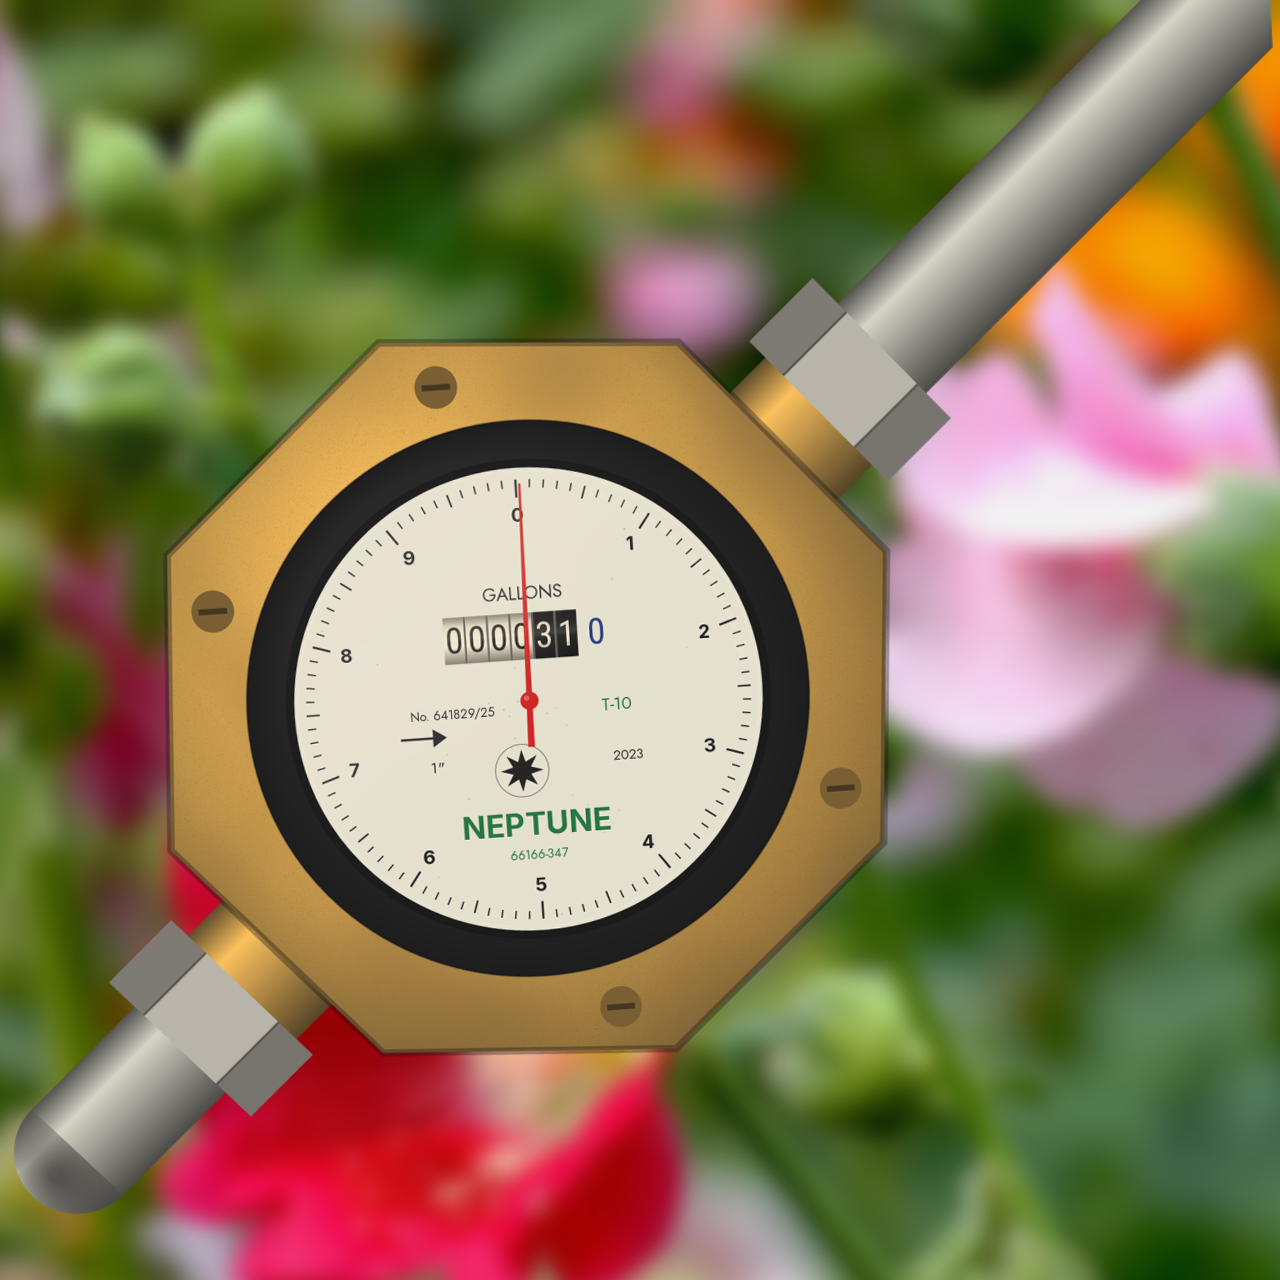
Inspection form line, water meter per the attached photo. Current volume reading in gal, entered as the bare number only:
310.0
